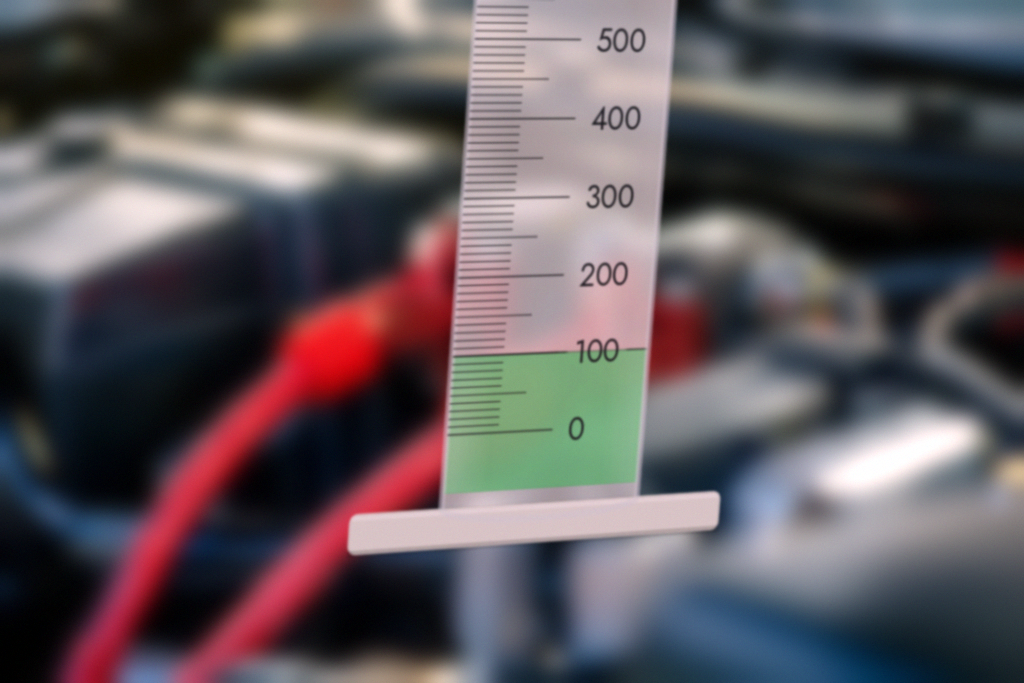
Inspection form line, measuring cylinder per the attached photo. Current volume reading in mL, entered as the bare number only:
100
